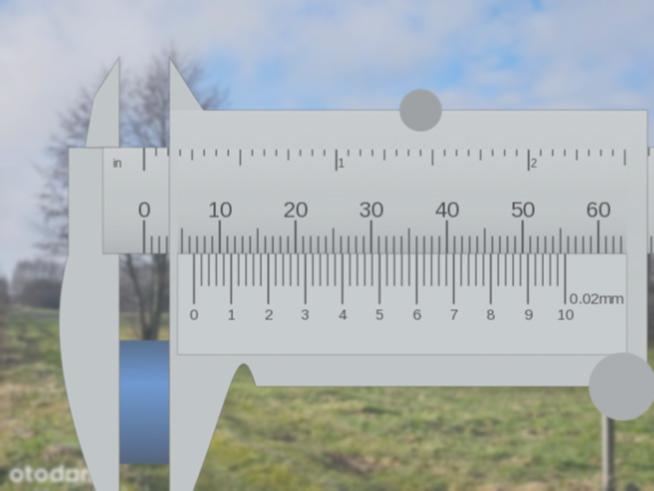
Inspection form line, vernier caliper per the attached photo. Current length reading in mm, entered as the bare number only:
6.6
